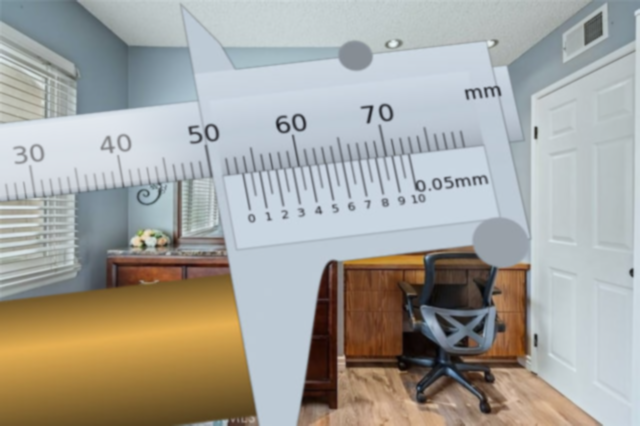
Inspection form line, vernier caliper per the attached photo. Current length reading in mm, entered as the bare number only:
53.6
